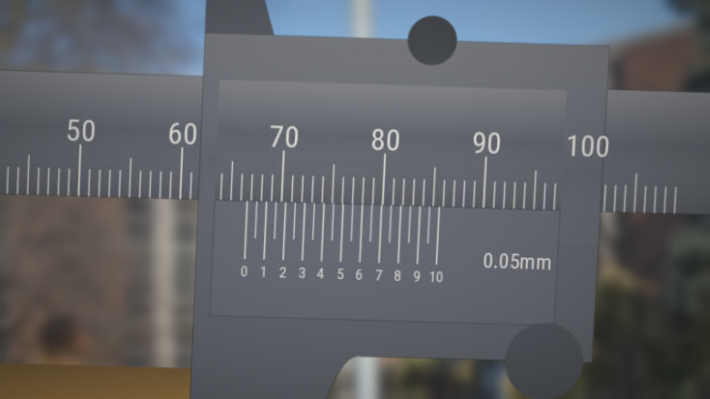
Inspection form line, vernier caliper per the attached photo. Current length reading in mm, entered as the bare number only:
66.6
